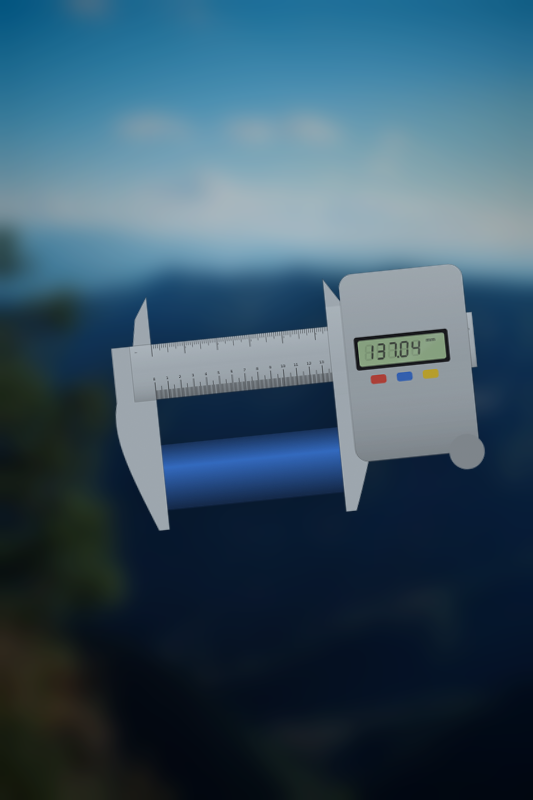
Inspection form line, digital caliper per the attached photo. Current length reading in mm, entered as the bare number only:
137.04
